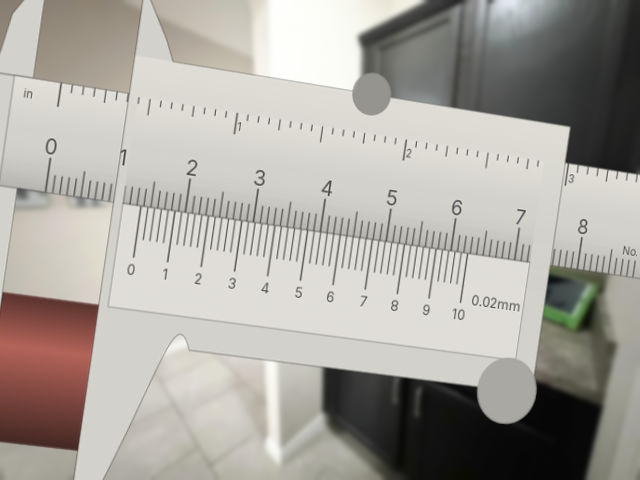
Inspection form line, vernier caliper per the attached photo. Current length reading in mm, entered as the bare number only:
13.6
